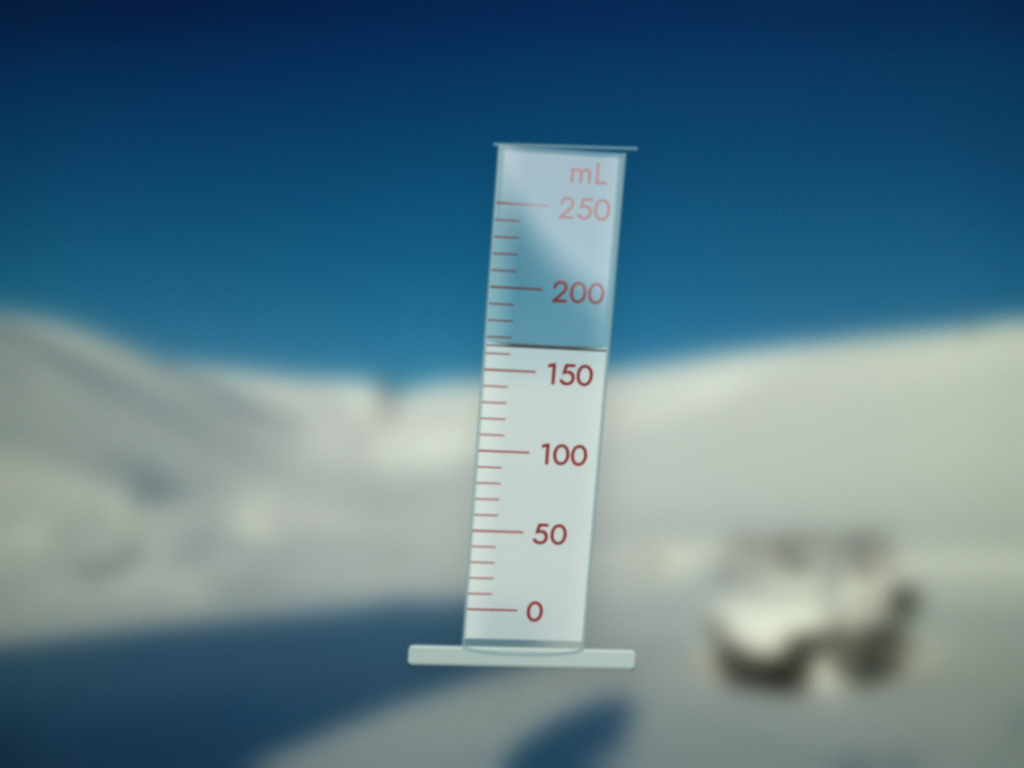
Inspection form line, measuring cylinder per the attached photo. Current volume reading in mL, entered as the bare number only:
165
